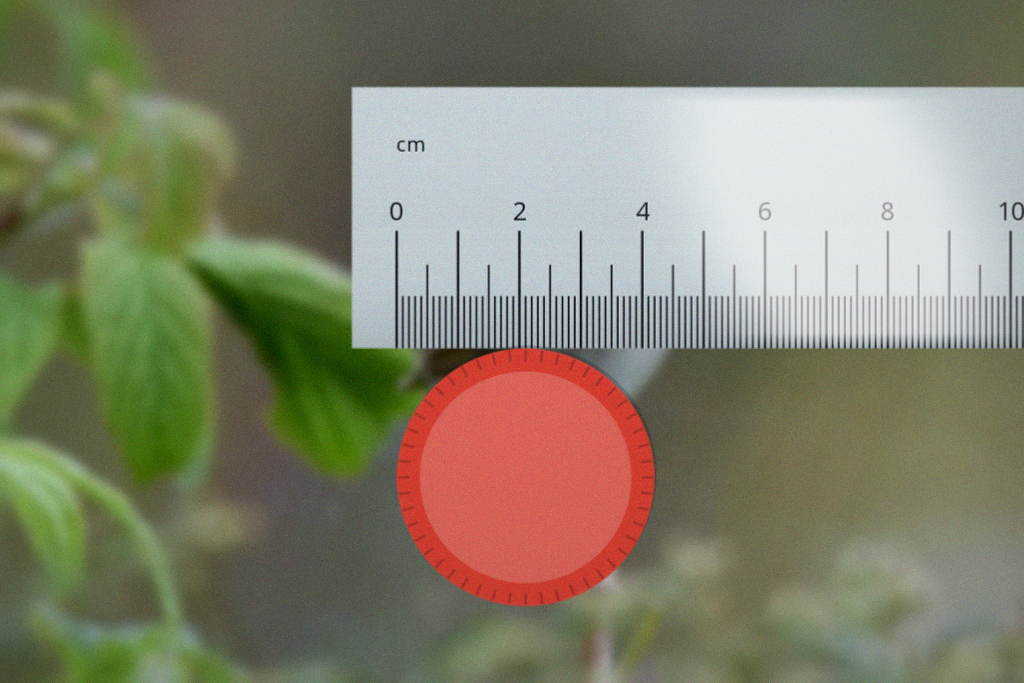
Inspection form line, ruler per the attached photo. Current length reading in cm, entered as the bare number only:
4.2
